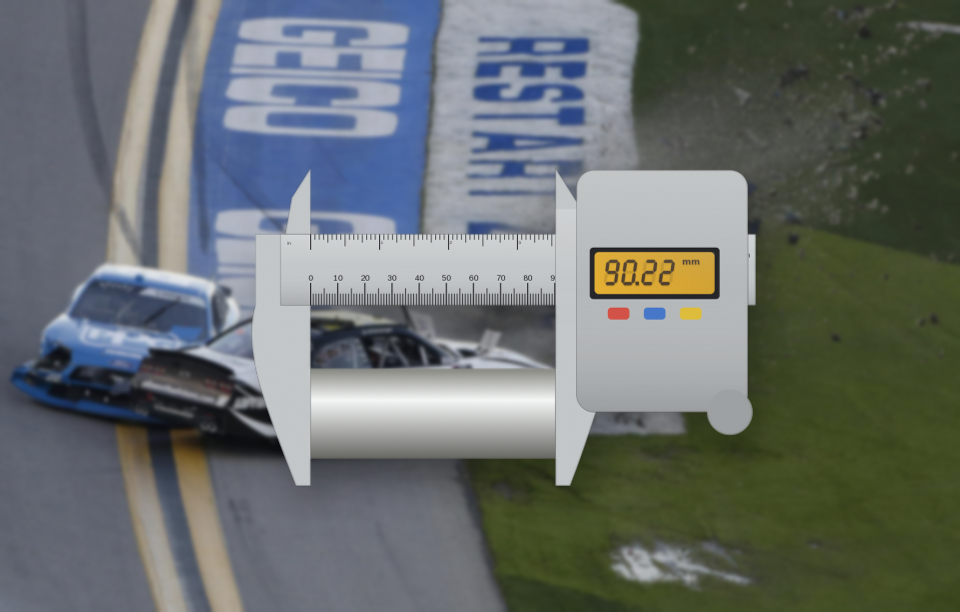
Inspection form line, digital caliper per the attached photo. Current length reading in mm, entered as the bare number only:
90.22
